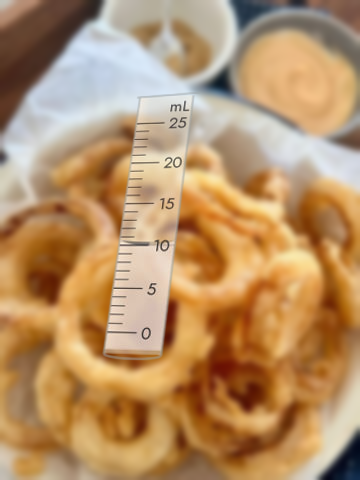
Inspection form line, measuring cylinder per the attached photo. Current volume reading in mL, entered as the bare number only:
10
